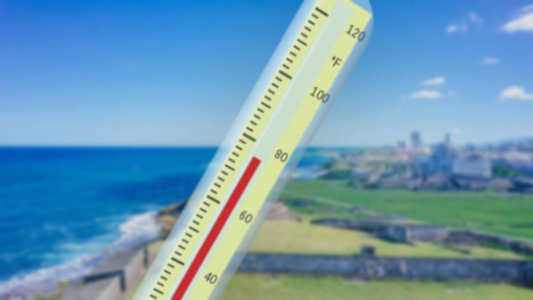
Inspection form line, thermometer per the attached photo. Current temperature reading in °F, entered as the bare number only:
76
